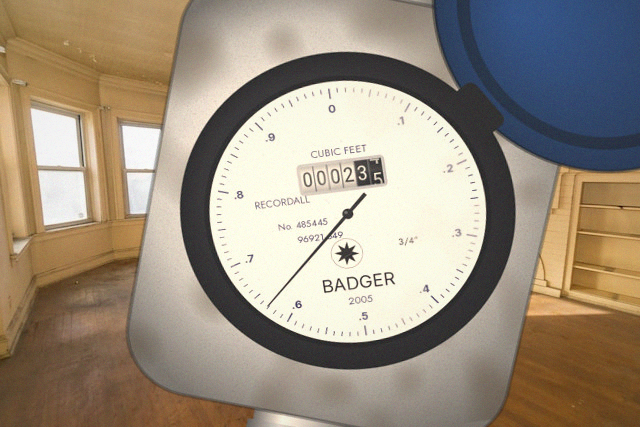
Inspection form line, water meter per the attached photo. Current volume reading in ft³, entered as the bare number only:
234.63
